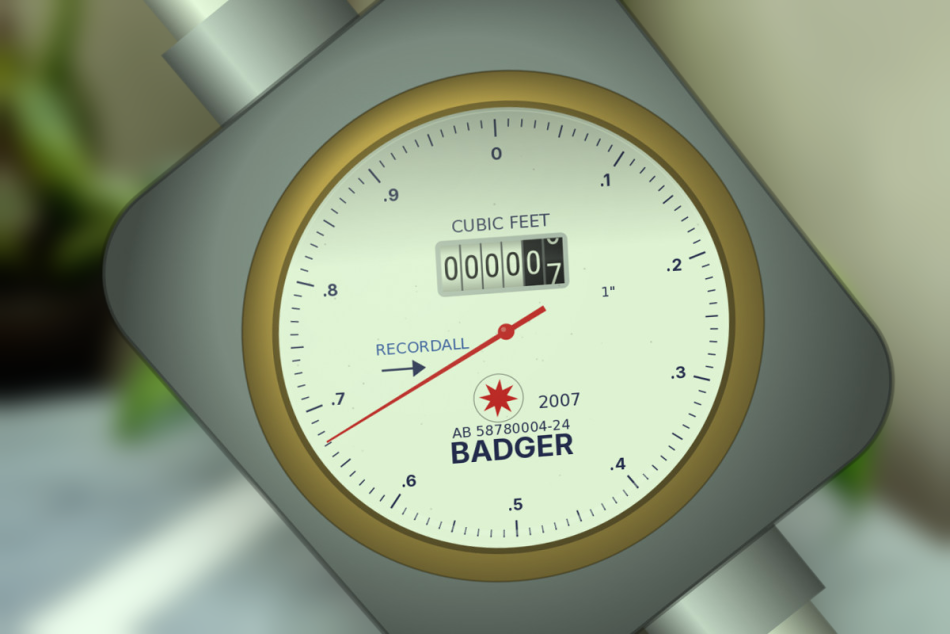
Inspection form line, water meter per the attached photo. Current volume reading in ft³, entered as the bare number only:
6.67
